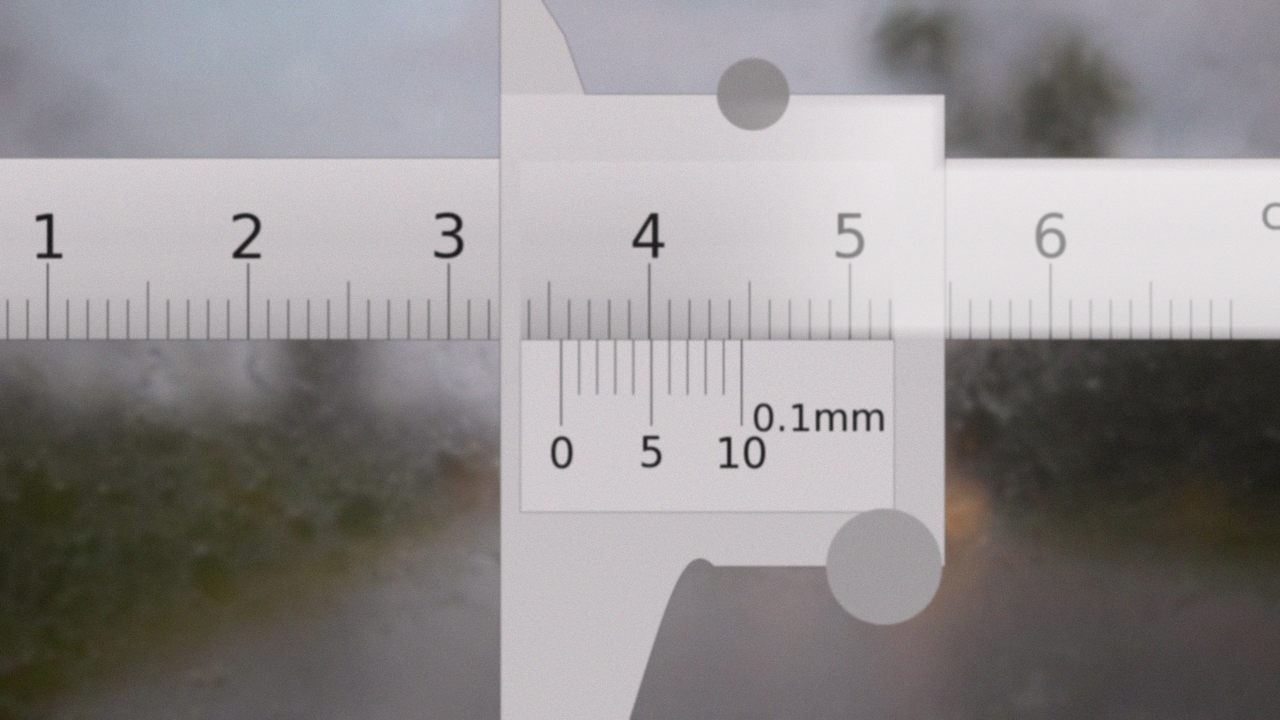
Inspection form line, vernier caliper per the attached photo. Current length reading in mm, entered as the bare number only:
35.6
